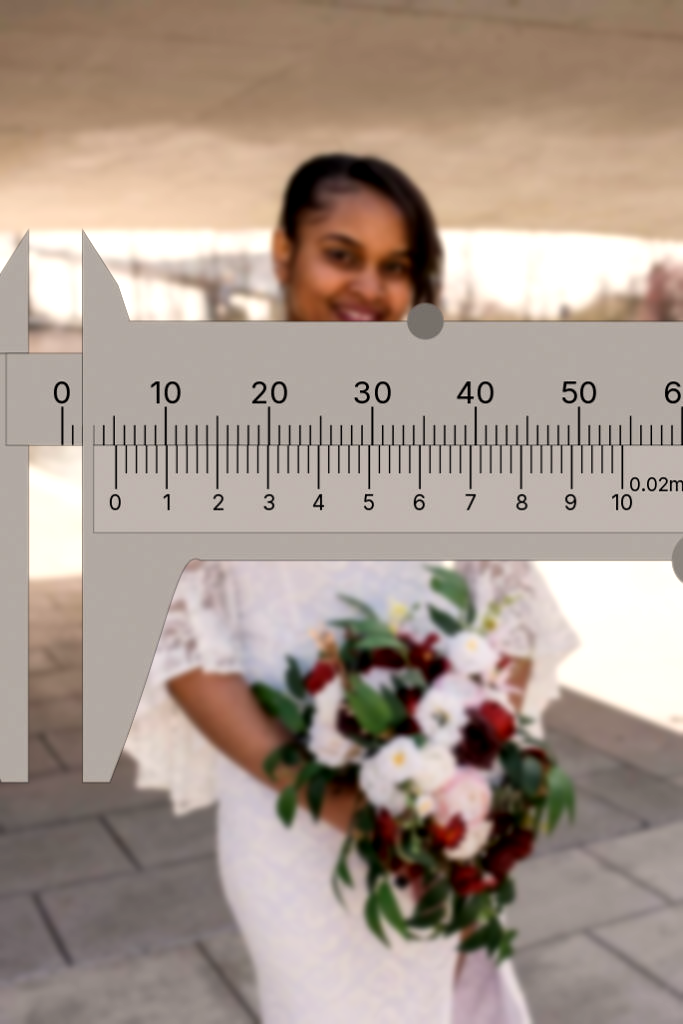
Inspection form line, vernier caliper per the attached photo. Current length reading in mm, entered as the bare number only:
5.2
